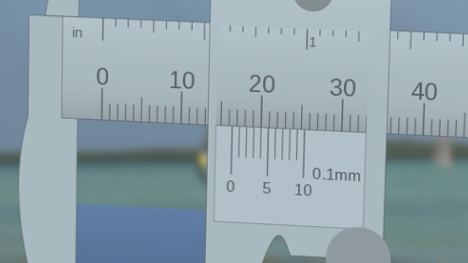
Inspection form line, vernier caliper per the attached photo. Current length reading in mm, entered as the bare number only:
16.4
